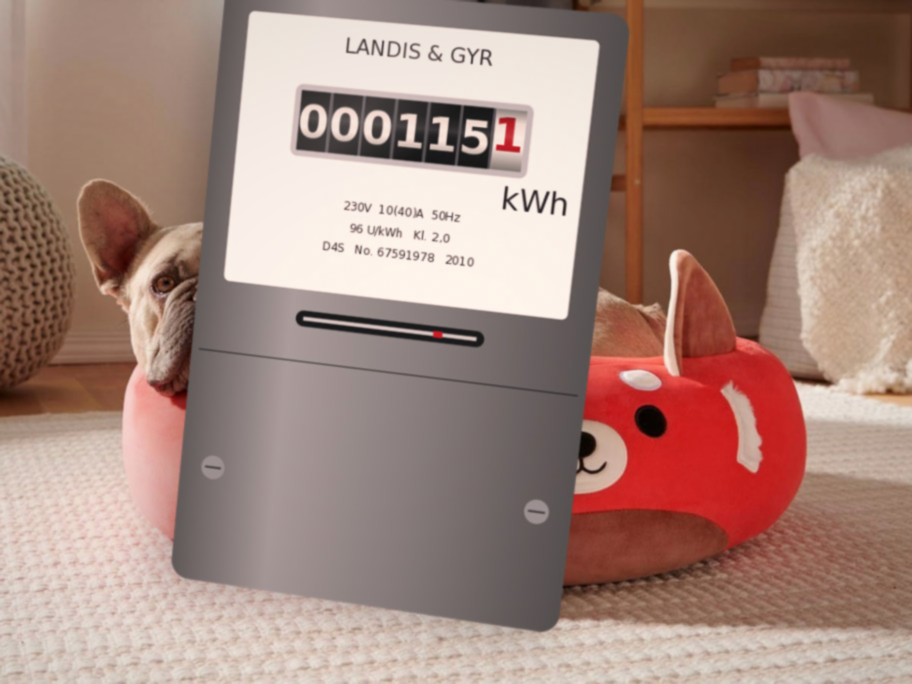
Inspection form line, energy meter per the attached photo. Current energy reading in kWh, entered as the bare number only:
115.1
